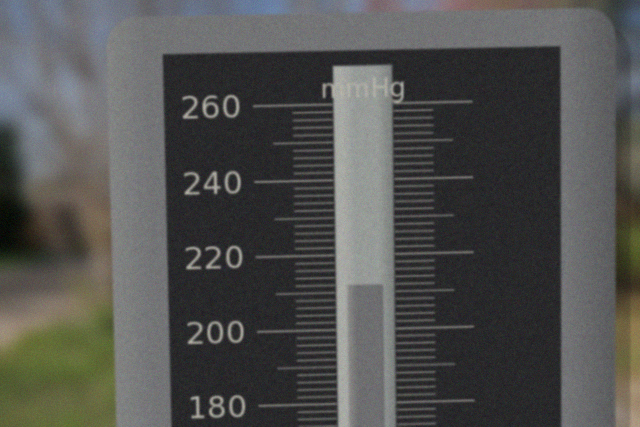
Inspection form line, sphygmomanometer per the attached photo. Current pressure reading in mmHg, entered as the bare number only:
212
